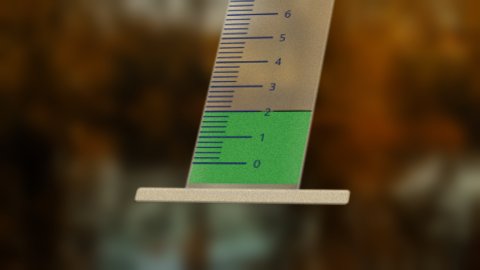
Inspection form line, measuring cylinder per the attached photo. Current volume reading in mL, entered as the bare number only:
2
